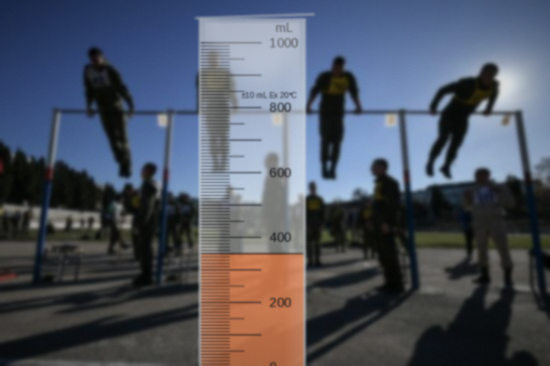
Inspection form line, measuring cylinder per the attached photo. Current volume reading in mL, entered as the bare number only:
350
